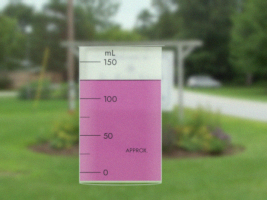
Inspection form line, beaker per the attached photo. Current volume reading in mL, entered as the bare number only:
125
